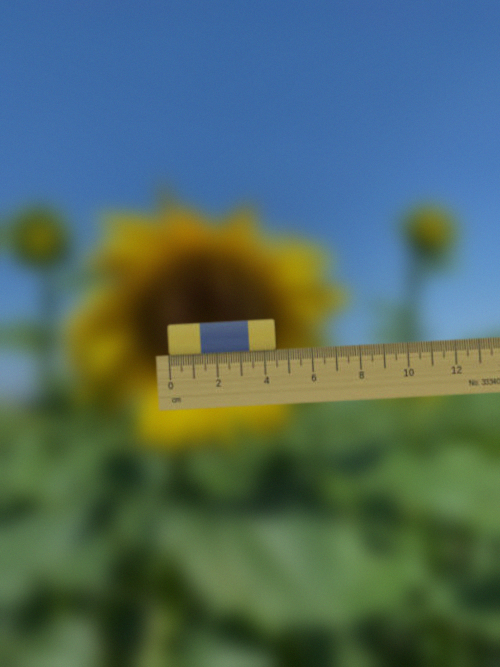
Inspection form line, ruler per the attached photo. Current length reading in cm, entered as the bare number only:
4.5
